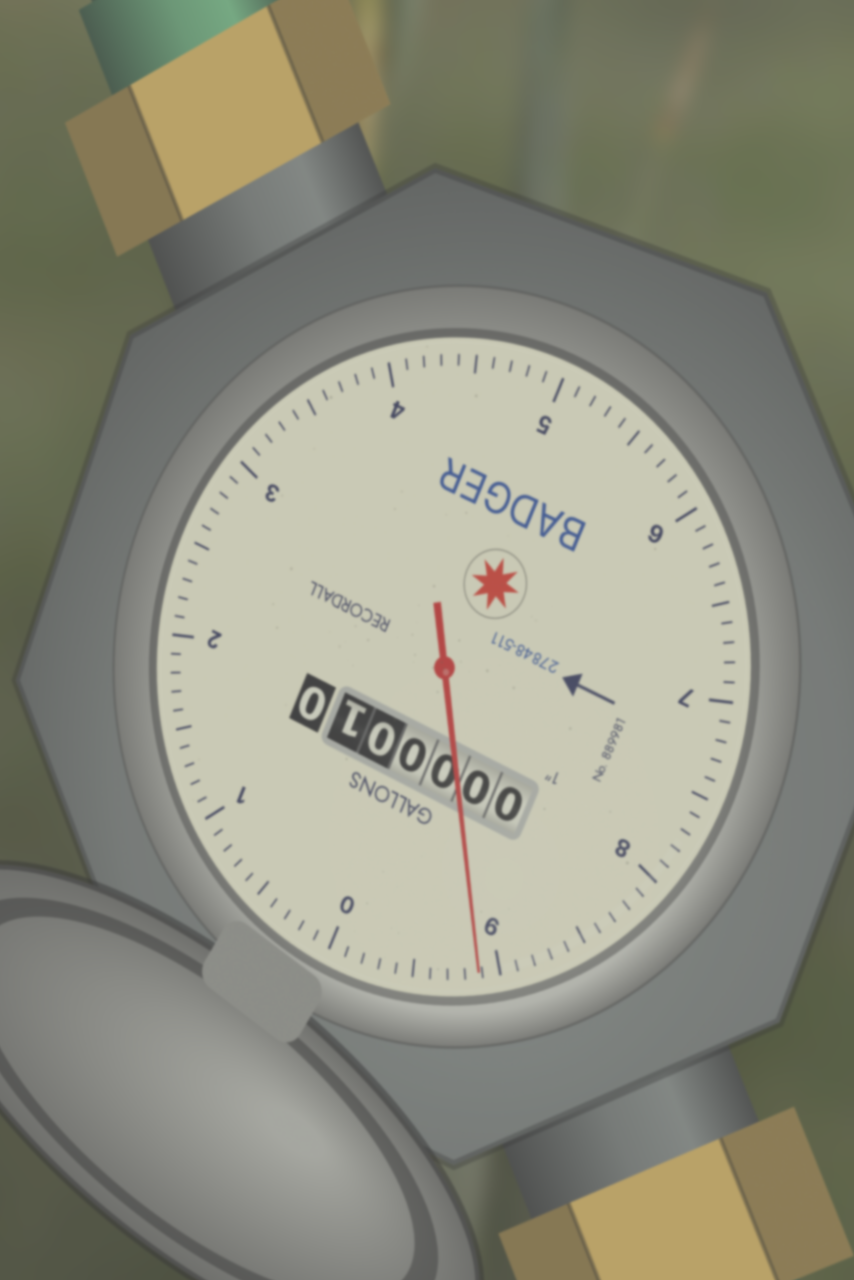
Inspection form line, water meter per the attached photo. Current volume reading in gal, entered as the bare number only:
9.1
